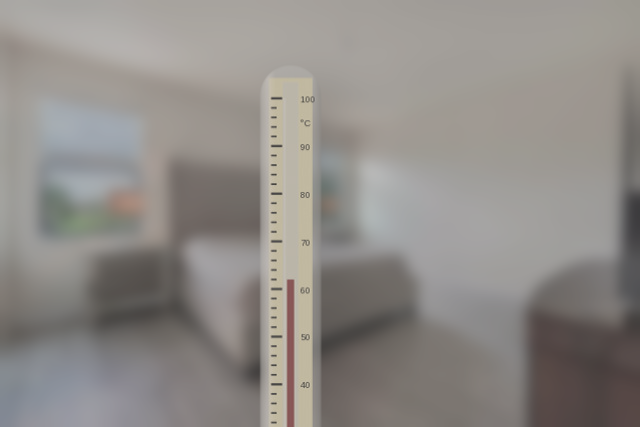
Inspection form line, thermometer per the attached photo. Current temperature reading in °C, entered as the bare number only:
62
